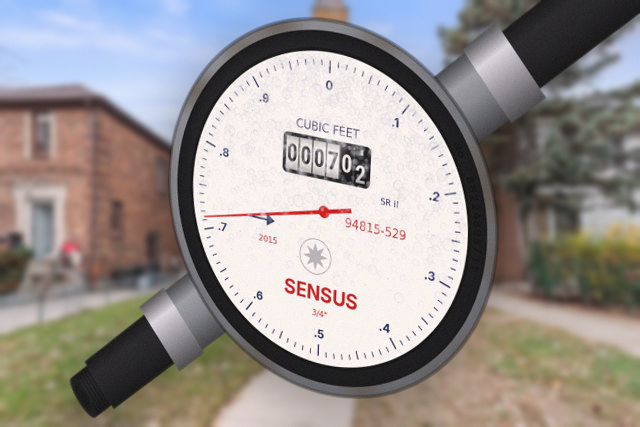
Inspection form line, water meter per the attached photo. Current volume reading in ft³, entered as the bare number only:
701.71
